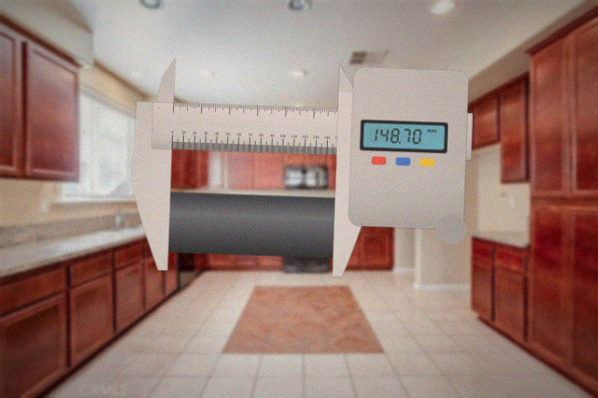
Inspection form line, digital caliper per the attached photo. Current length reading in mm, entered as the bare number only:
148.70
